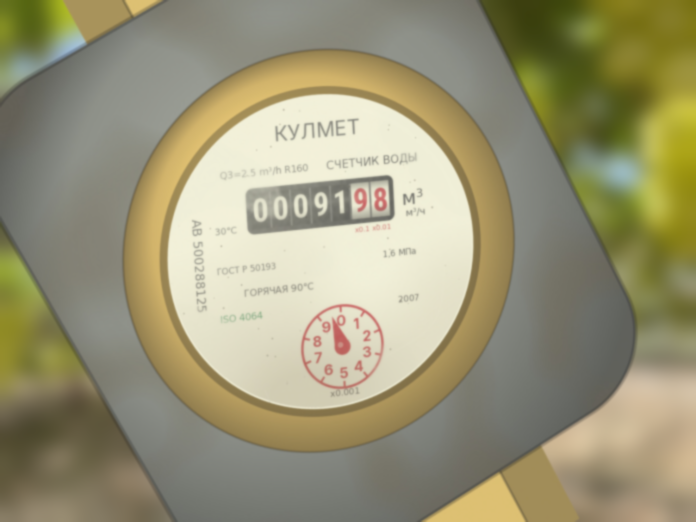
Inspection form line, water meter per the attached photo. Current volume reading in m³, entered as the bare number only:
91.979
